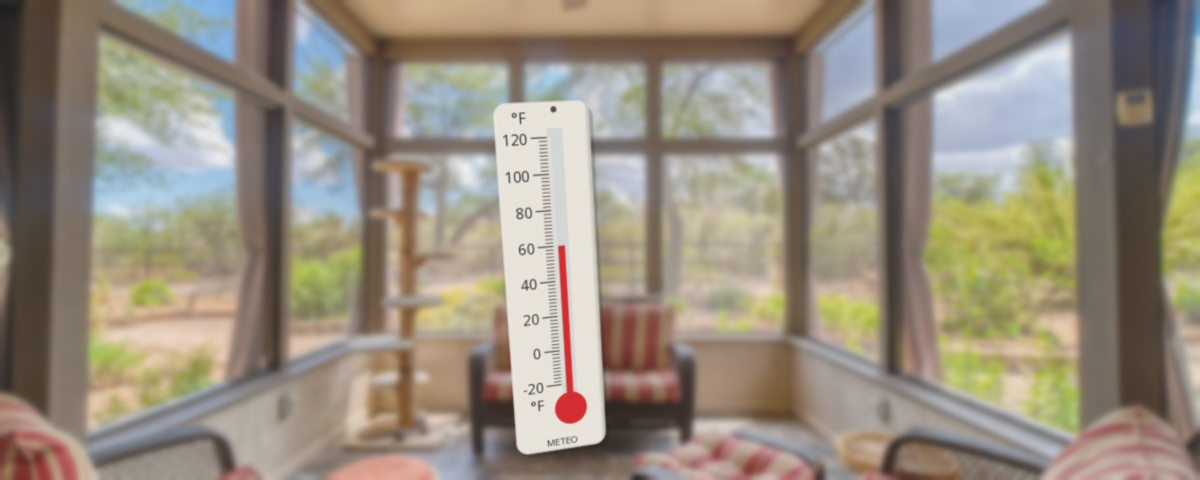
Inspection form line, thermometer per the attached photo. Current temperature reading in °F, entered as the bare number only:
60
